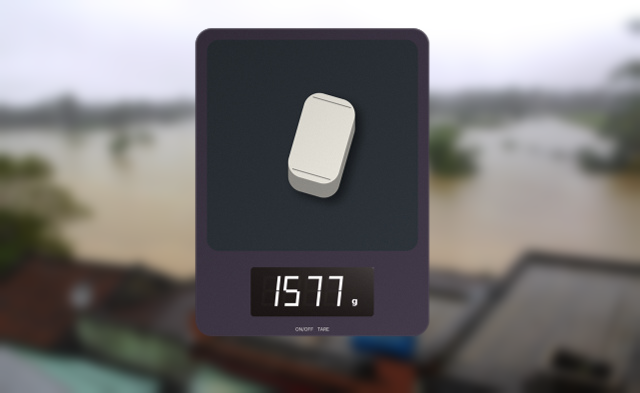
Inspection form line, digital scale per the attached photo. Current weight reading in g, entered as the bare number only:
1577
